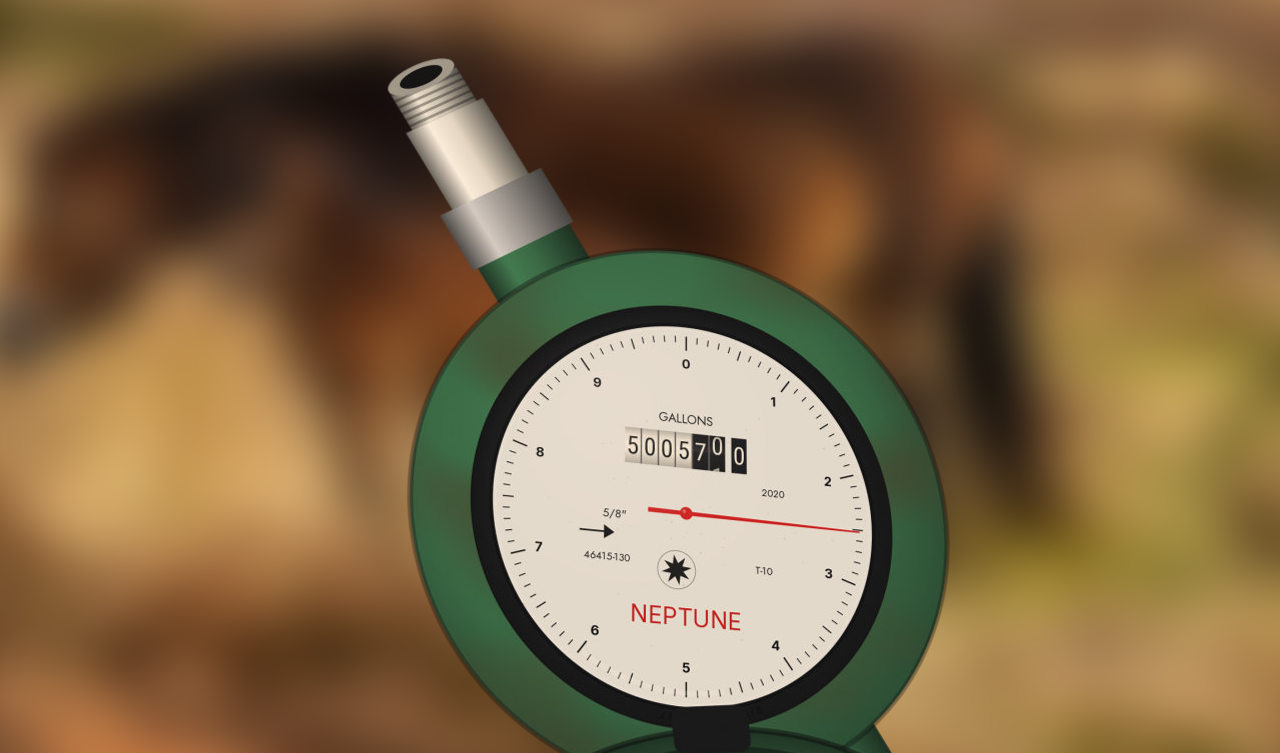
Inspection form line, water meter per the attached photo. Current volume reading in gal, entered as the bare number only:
5005702.5
